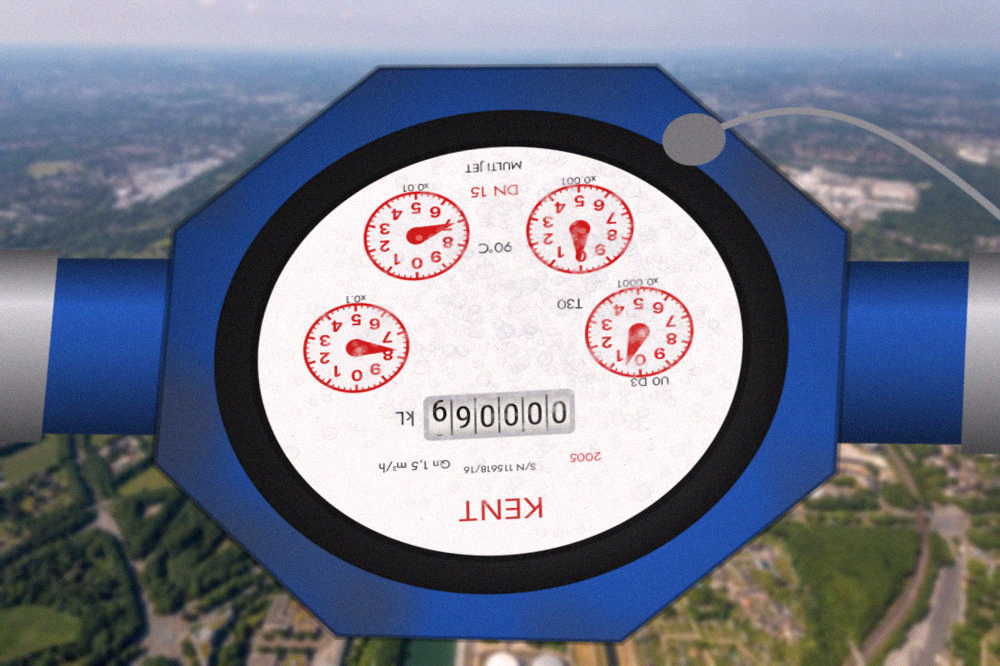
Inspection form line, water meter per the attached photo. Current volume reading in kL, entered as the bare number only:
68.7700
